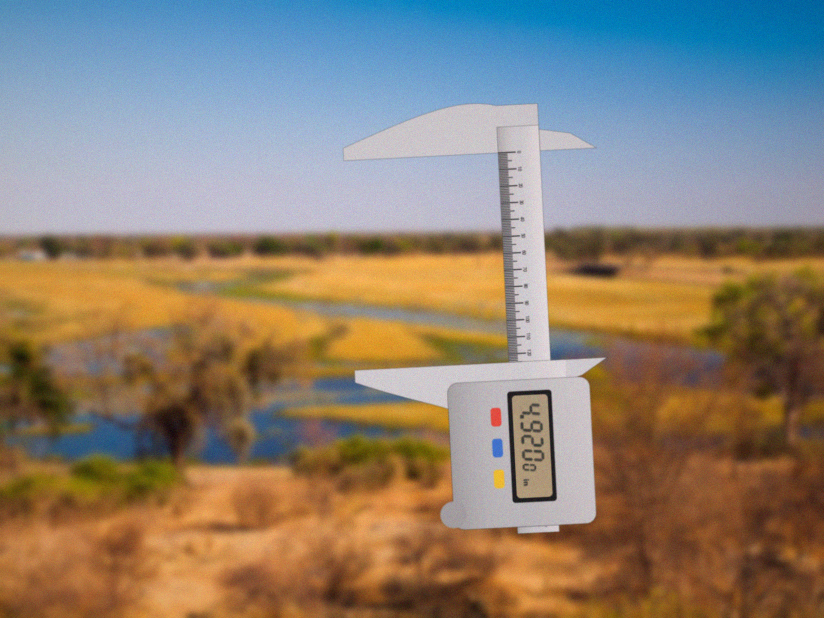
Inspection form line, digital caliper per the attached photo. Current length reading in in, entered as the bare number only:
4.9200
